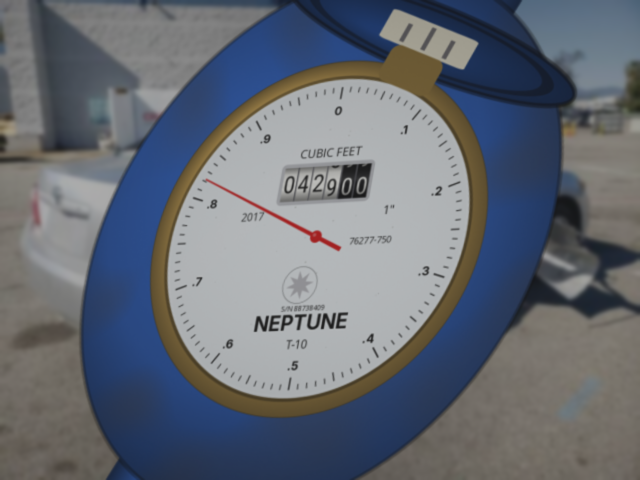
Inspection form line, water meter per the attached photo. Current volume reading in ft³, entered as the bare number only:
42899.82
